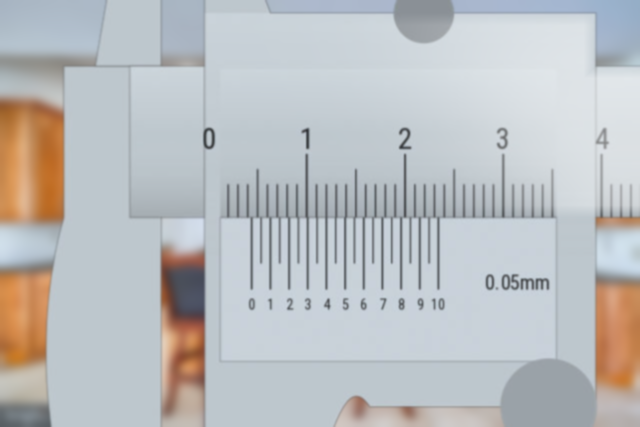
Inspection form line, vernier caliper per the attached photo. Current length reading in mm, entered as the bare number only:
4.4
